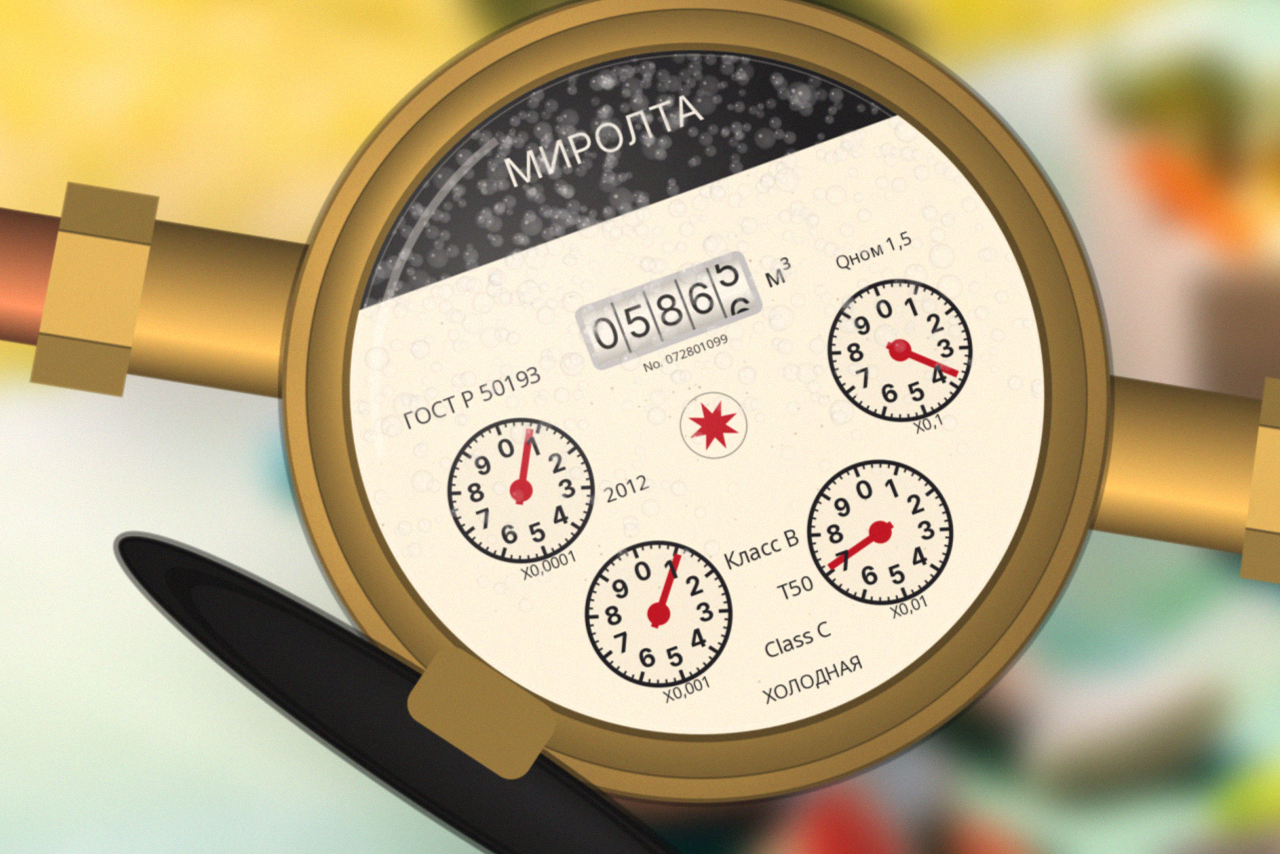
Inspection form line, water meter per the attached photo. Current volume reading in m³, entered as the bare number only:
5865.3710
